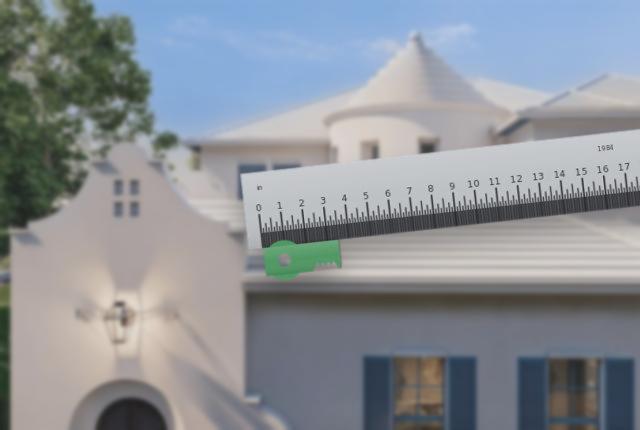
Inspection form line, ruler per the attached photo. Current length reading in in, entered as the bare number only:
3.5
